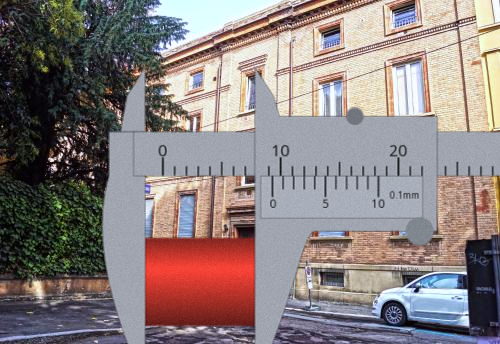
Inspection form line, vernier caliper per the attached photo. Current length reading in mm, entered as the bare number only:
9.3
